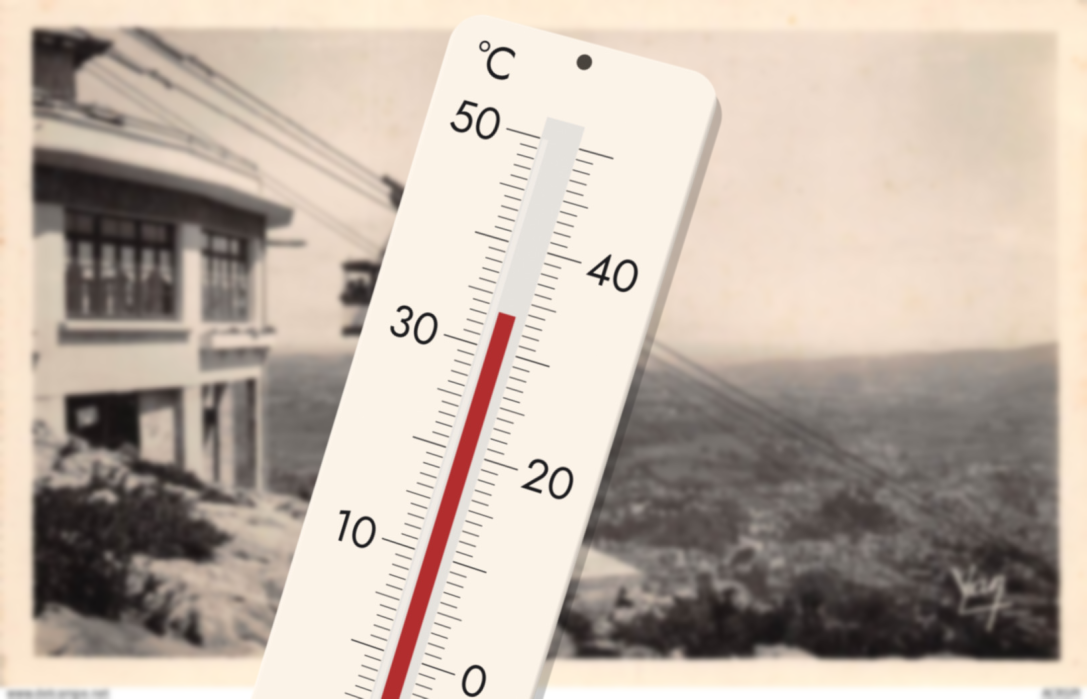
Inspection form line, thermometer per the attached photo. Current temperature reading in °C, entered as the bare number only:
33.5
